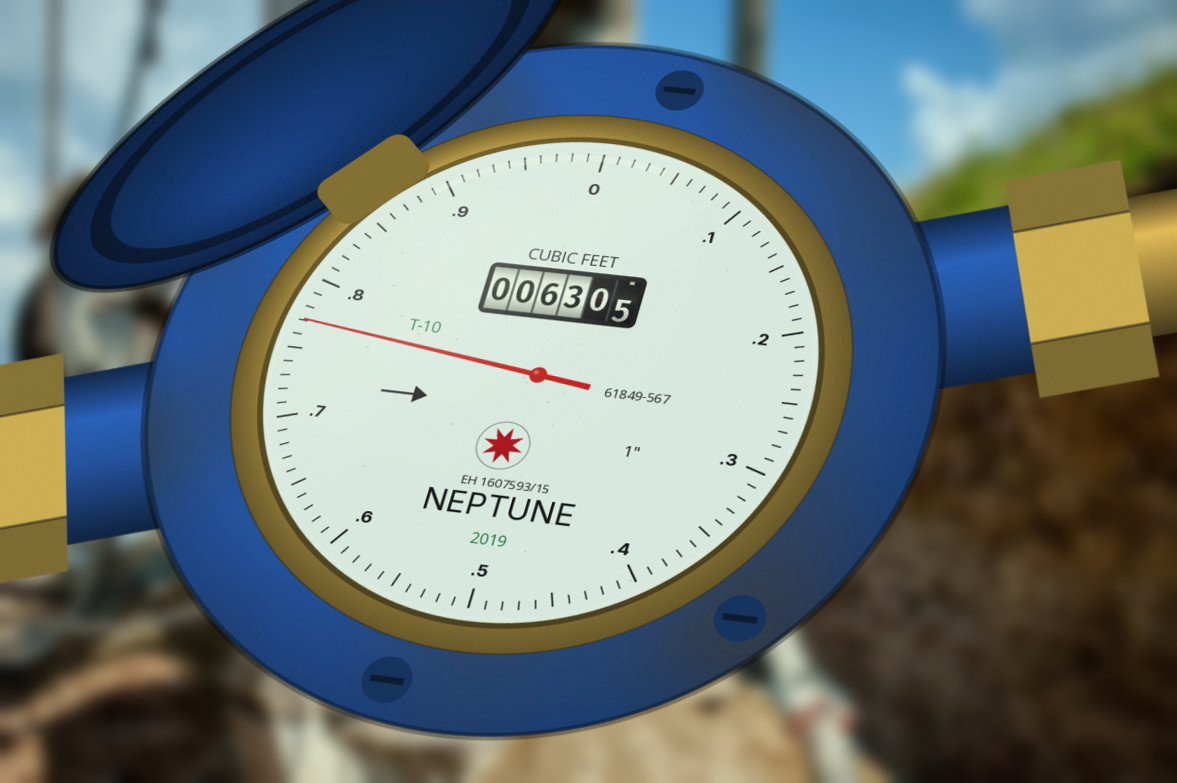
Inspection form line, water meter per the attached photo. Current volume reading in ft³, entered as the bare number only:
6304.77
